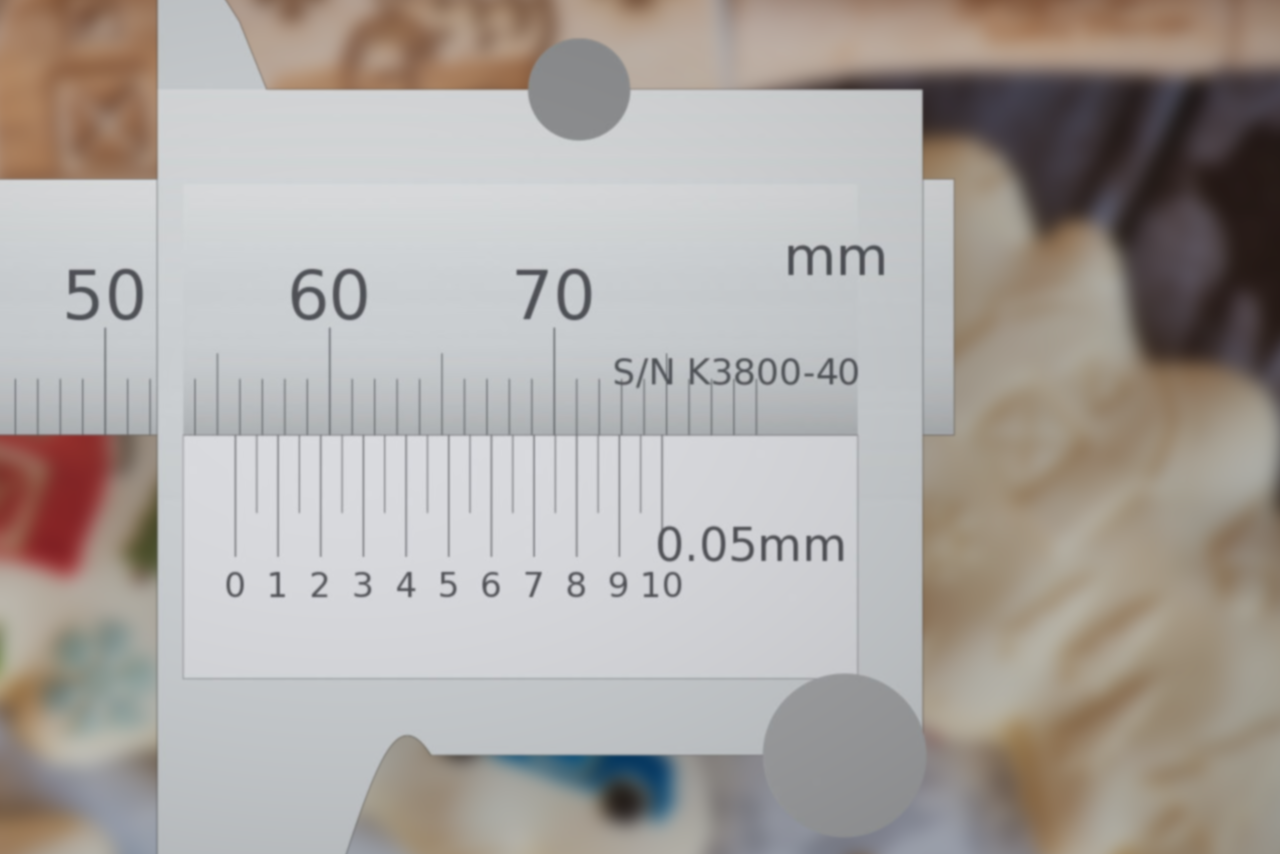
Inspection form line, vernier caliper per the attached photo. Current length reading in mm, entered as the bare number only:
55.8
